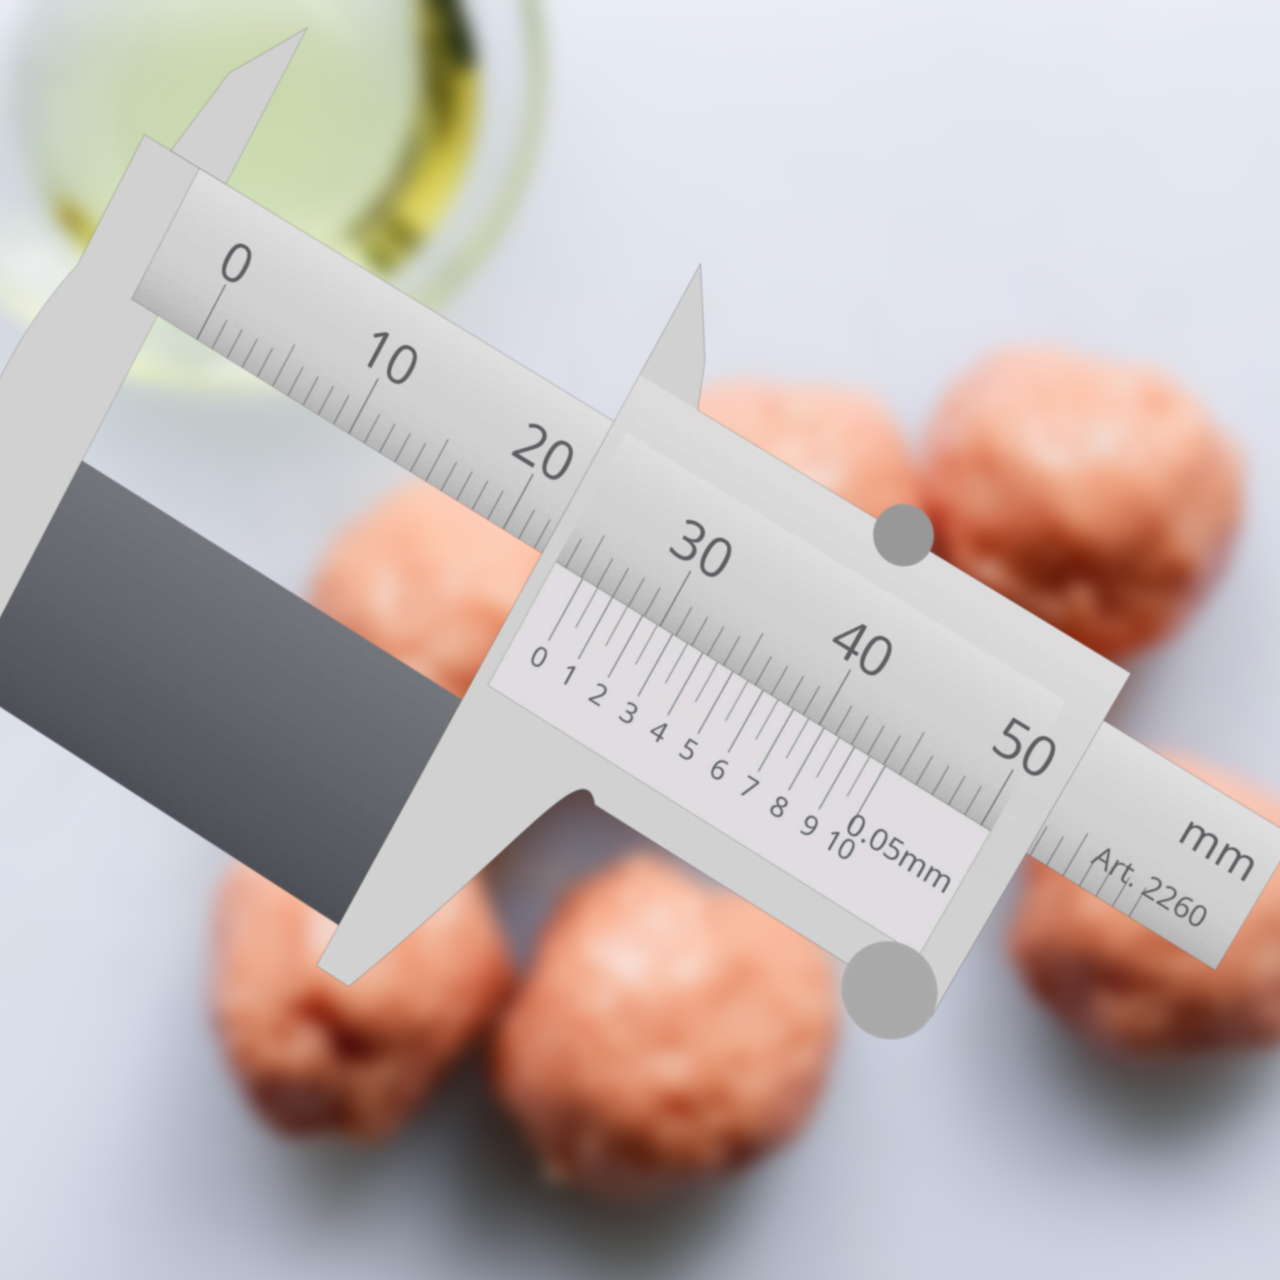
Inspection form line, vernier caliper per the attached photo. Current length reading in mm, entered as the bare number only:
25.1
